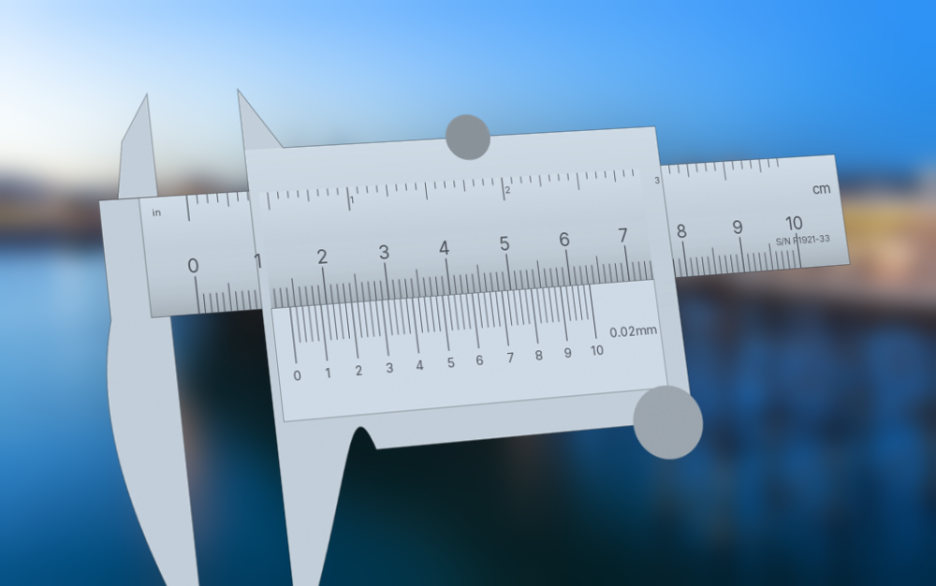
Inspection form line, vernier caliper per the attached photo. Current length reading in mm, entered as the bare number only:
14.2
